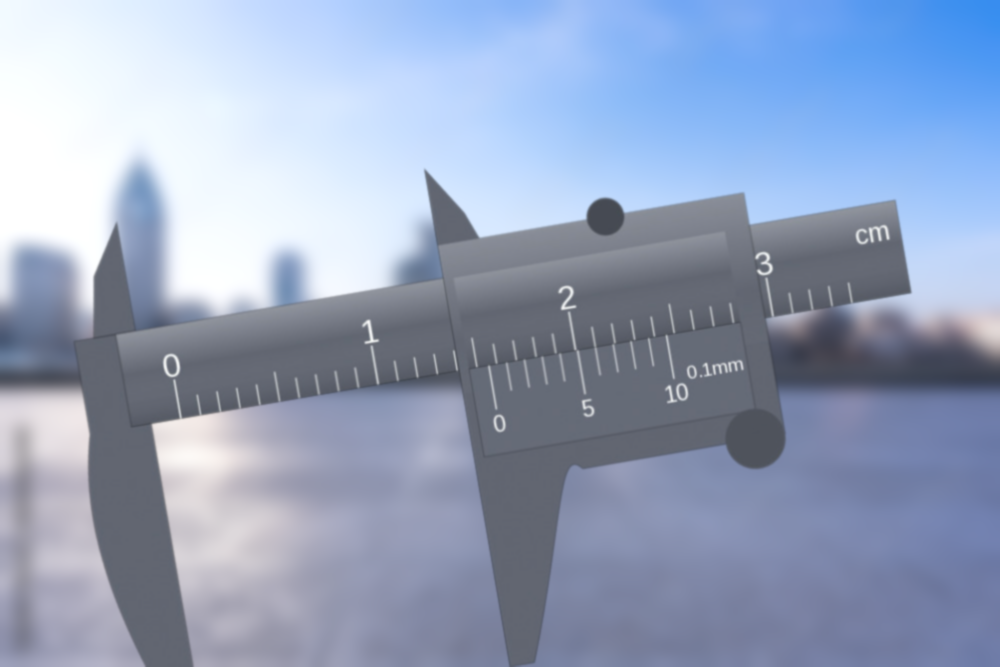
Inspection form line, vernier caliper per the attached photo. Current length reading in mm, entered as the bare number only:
15.6
